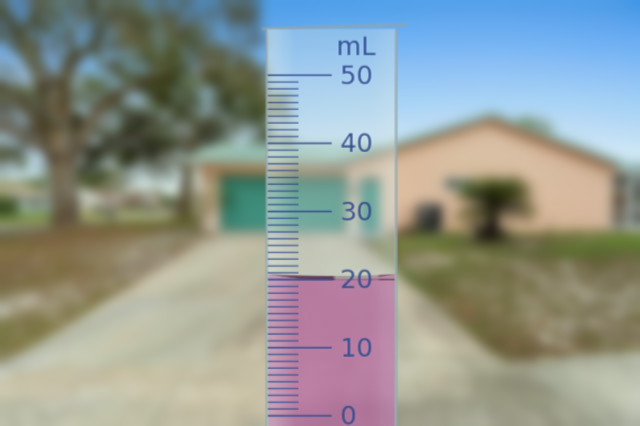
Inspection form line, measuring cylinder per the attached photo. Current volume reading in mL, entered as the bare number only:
20
